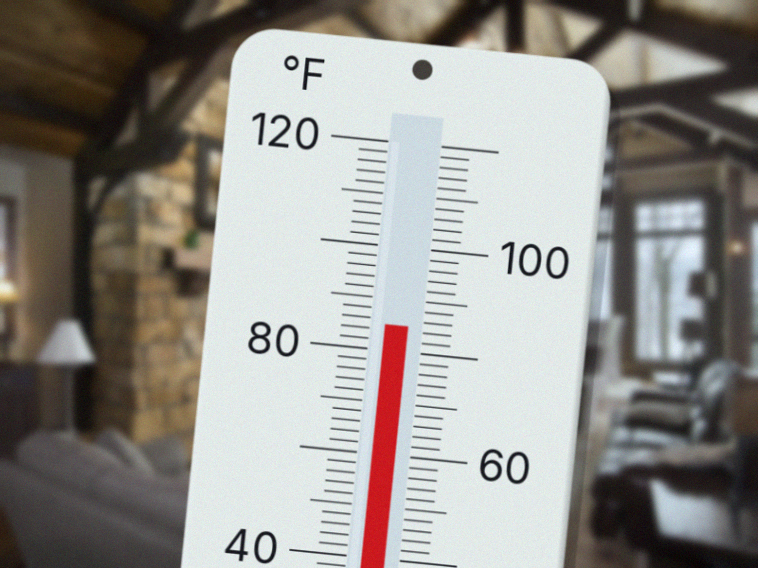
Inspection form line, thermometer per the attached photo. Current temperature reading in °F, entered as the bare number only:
85
